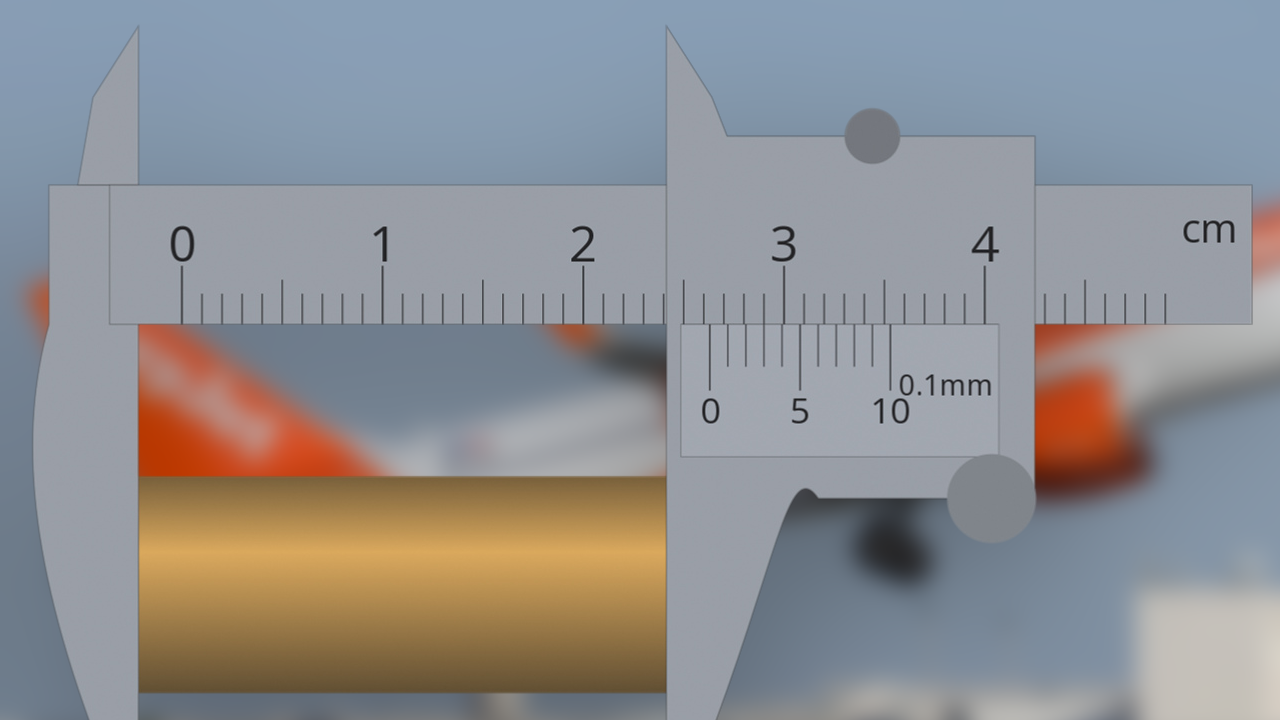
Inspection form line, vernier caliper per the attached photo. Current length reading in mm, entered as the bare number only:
26.3
